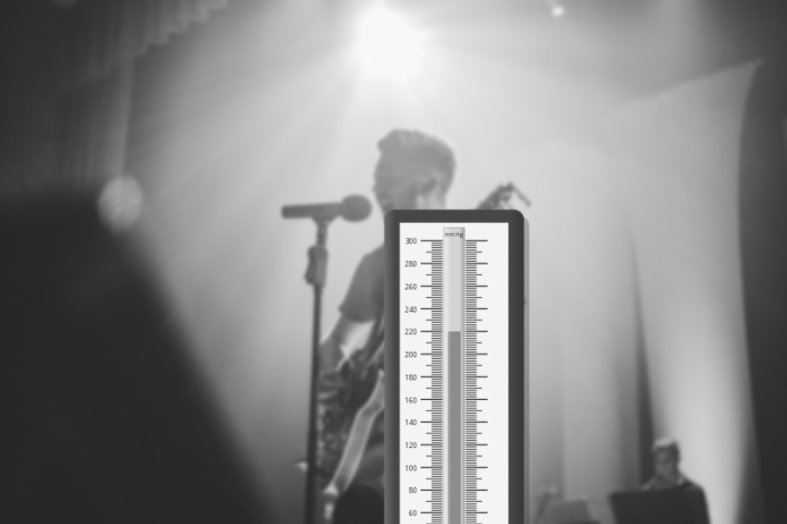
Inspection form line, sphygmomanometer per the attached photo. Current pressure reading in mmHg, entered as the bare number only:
220
